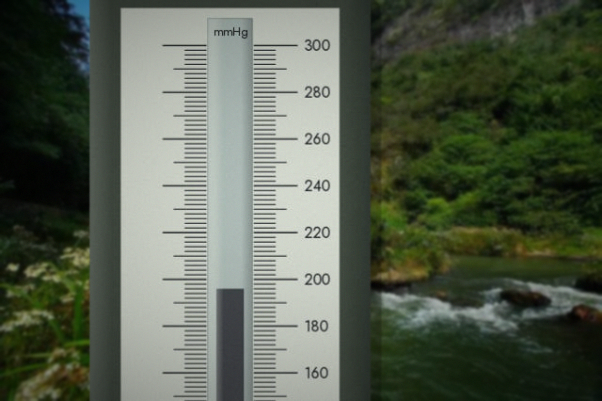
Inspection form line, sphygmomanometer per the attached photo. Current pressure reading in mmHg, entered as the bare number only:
196
